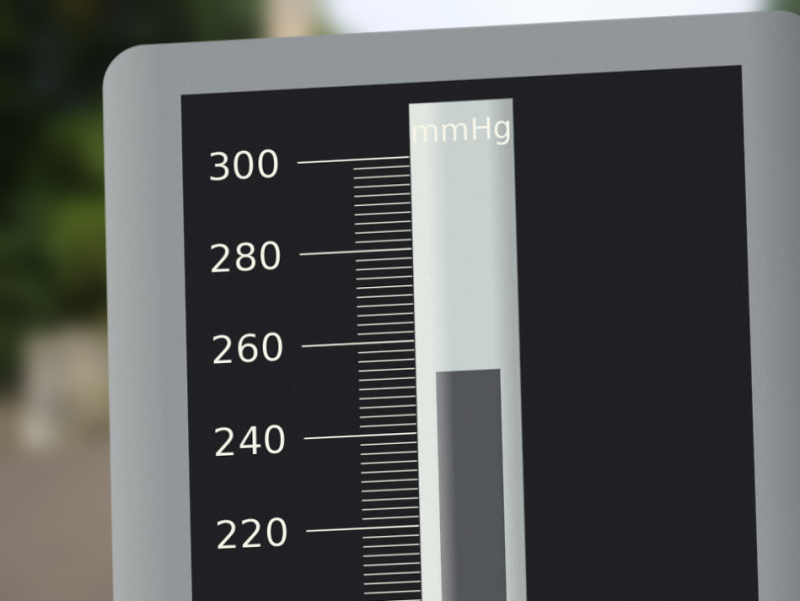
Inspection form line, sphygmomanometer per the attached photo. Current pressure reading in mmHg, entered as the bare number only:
253
